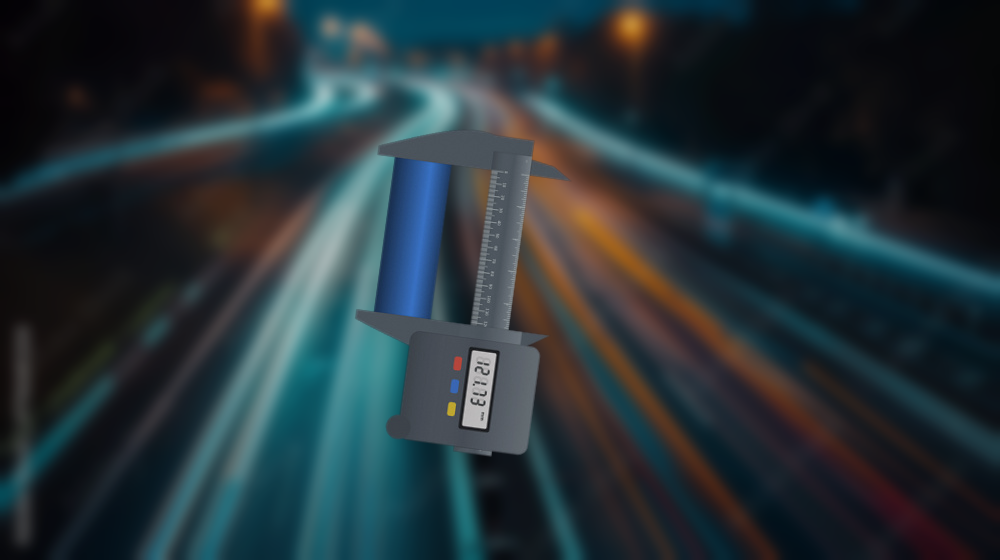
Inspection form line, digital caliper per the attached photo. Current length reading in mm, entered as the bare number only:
121.73
